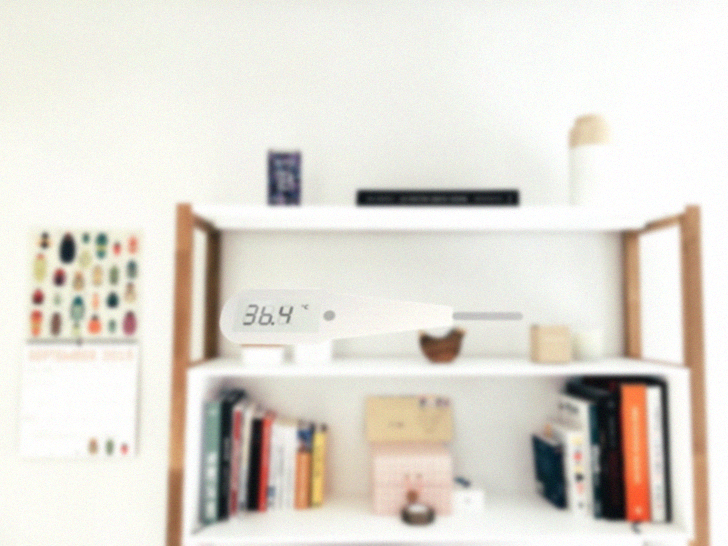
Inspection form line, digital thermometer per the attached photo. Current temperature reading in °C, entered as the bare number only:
36.4
